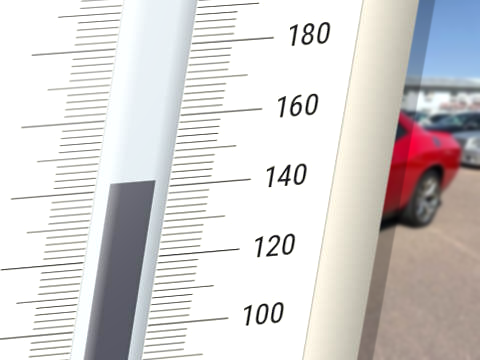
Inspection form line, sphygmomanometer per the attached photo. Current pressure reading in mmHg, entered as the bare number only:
142
